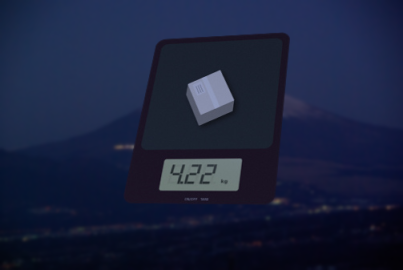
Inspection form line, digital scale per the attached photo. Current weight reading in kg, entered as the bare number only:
4.22
